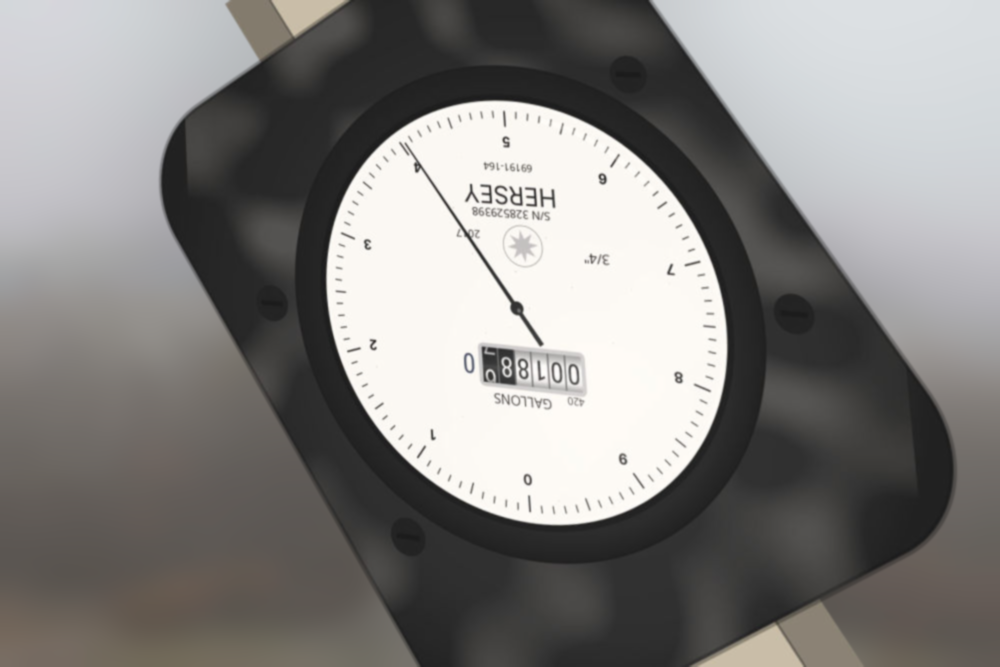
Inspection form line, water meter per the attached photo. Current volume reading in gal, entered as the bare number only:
18864.0
